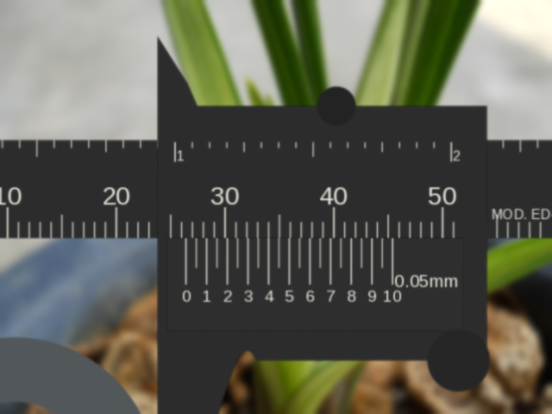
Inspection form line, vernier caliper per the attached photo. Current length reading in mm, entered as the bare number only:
26.4
